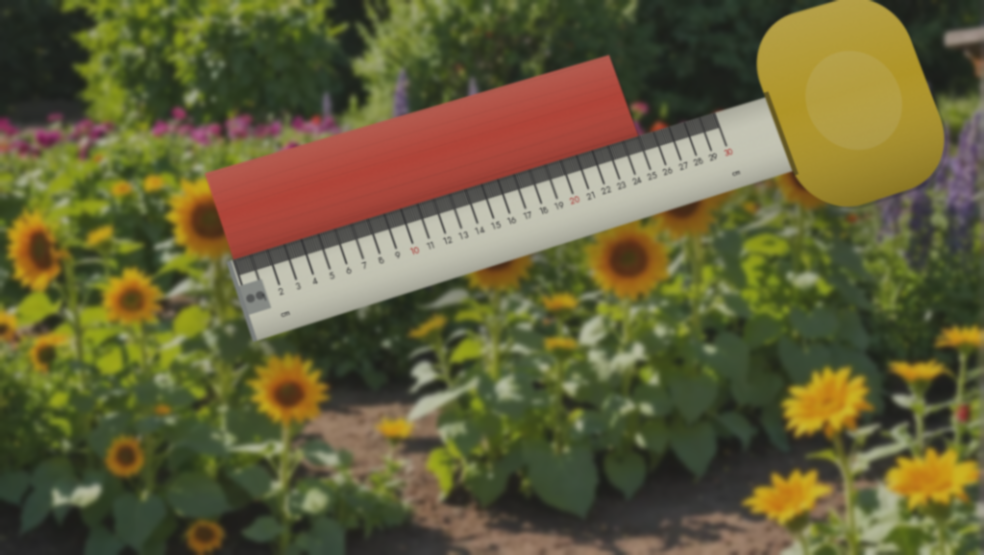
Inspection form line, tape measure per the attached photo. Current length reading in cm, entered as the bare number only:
25
